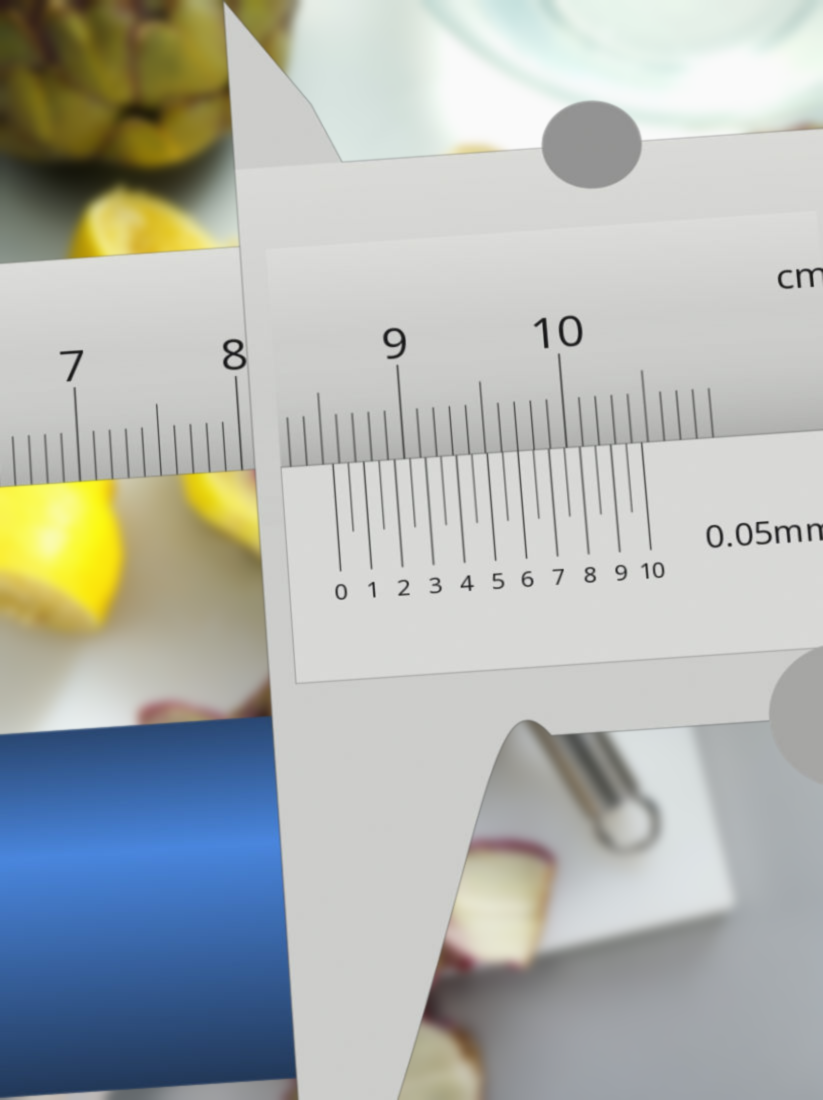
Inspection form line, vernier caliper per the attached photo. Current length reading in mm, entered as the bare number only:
85.6
